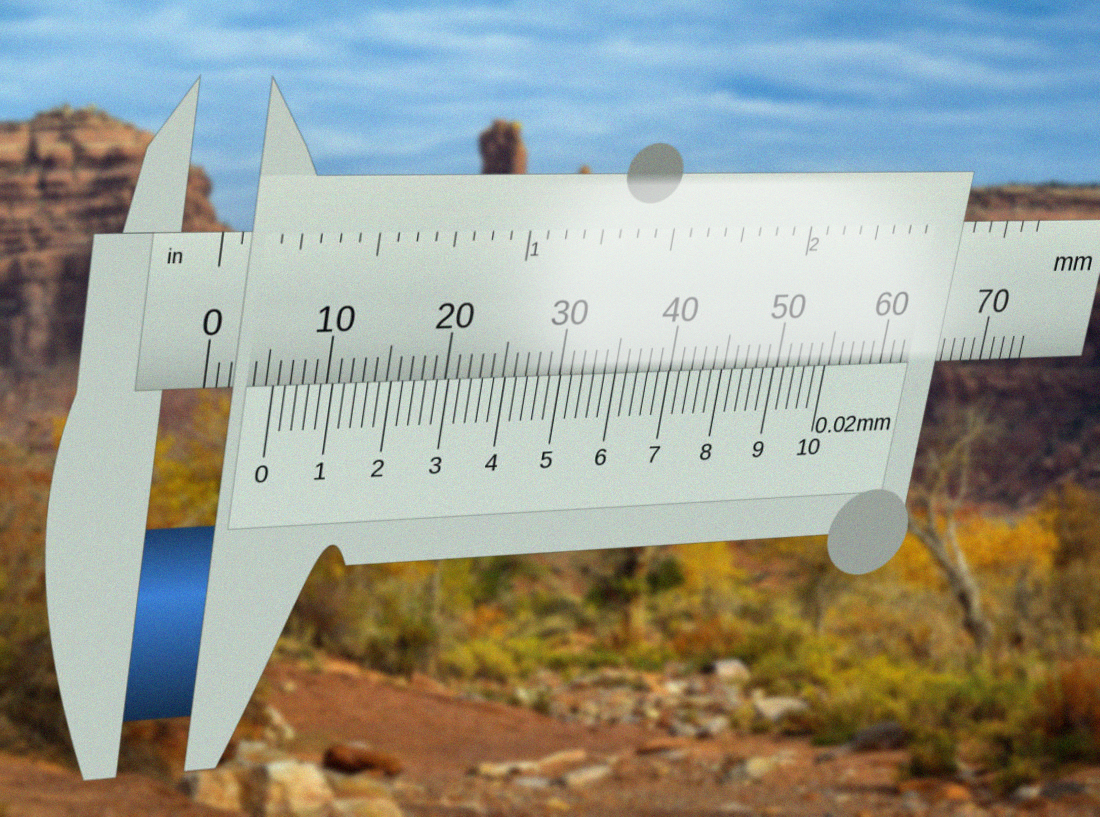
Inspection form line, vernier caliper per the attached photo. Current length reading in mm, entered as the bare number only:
5.6
